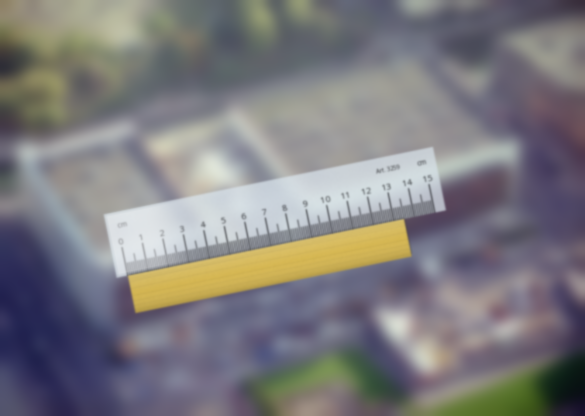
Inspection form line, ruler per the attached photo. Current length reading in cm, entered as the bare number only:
13.5
